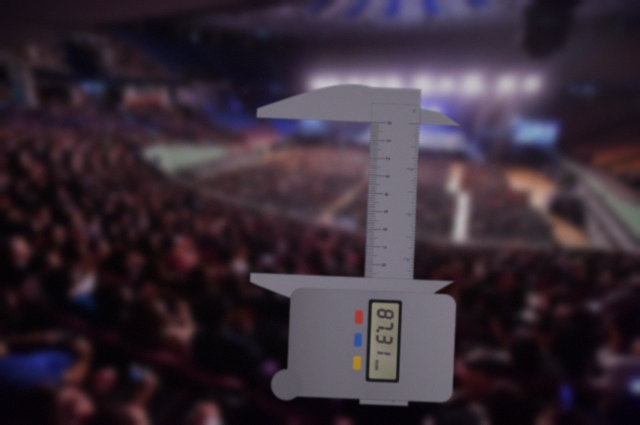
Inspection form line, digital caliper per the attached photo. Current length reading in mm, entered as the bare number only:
87.31
